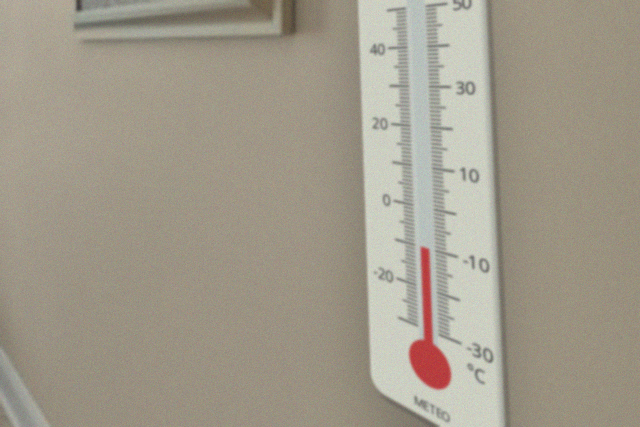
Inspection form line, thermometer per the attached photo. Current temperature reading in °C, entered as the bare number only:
-10
